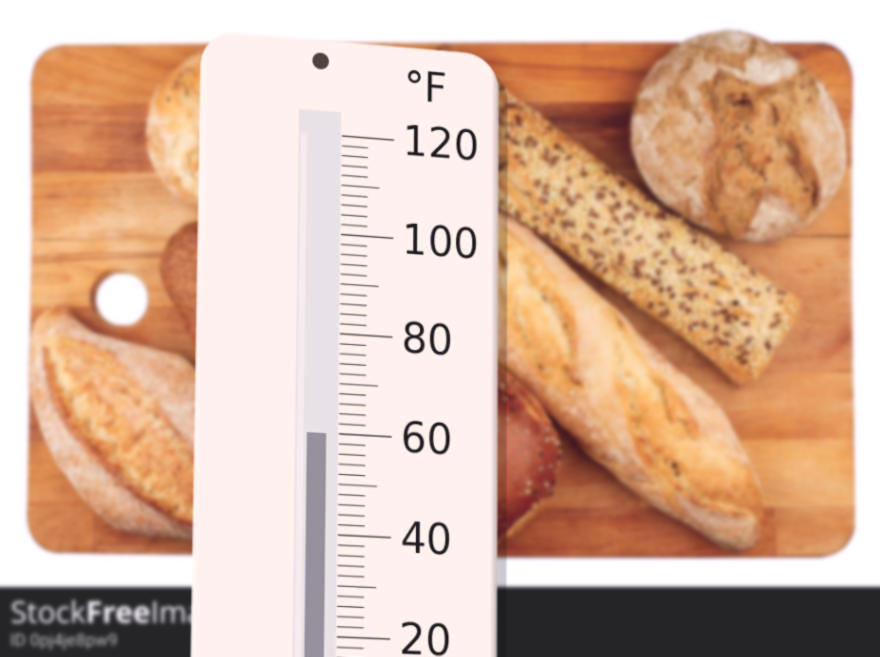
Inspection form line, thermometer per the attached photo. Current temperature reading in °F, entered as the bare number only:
60
